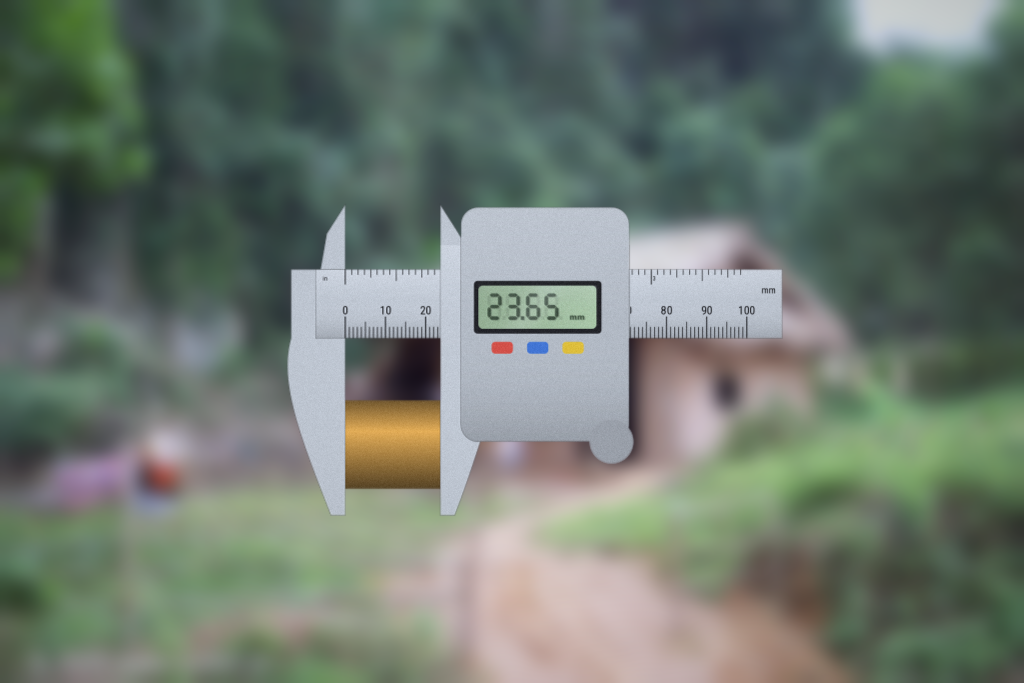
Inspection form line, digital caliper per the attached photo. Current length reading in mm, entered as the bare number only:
23.65
